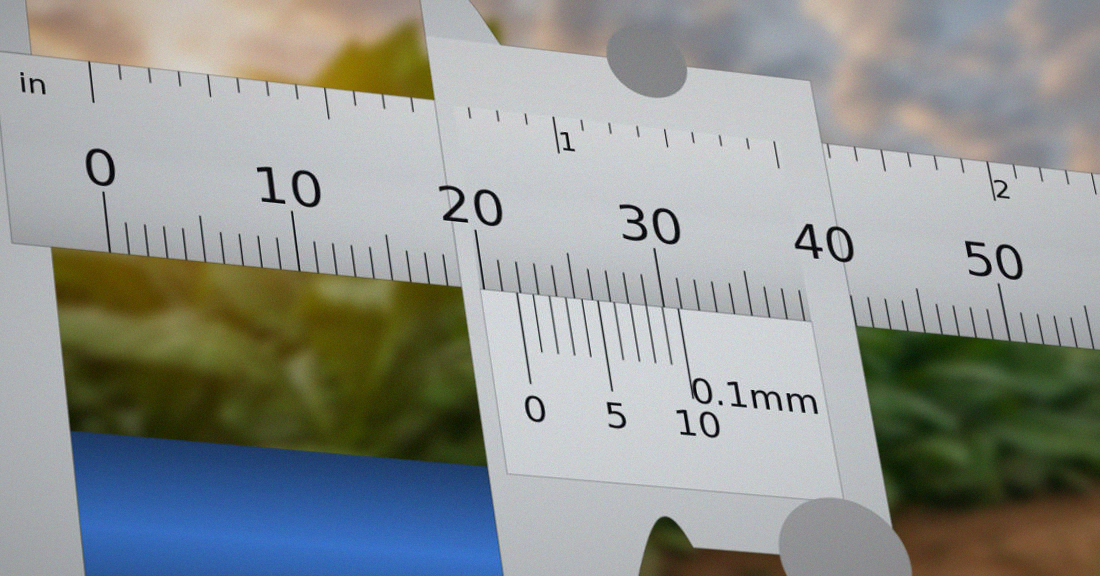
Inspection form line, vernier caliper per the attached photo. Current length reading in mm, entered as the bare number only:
21.8
